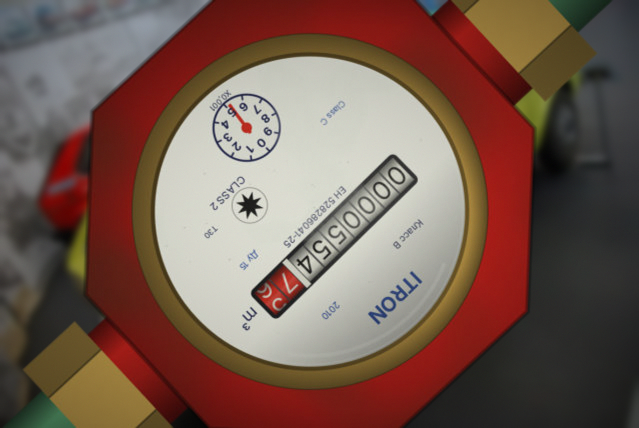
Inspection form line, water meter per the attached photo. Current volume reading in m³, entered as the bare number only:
554.755
